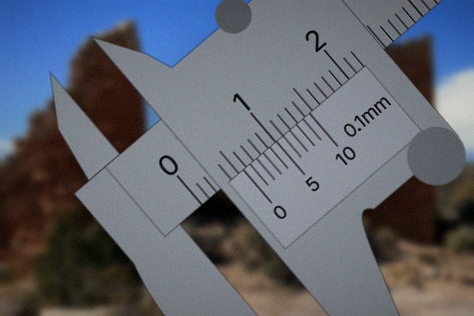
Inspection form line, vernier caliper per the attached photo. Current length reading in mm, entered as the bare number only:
5.6
